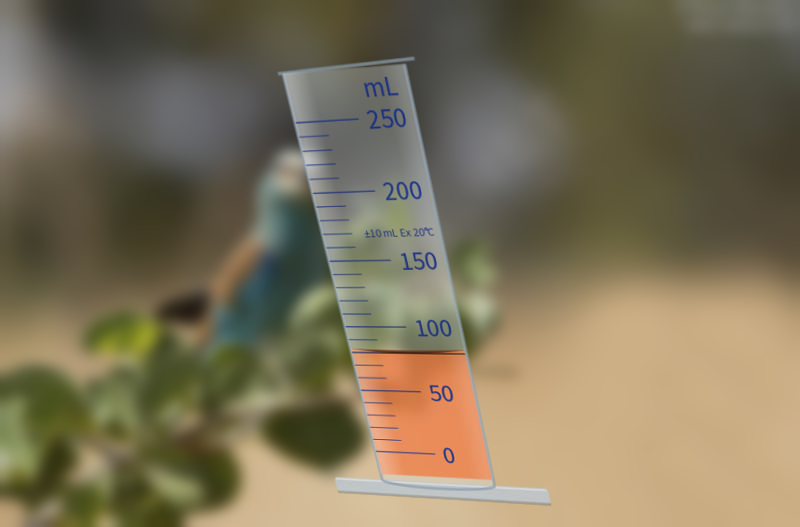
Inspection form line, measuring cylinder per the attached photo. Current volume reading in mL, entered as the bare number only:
80
